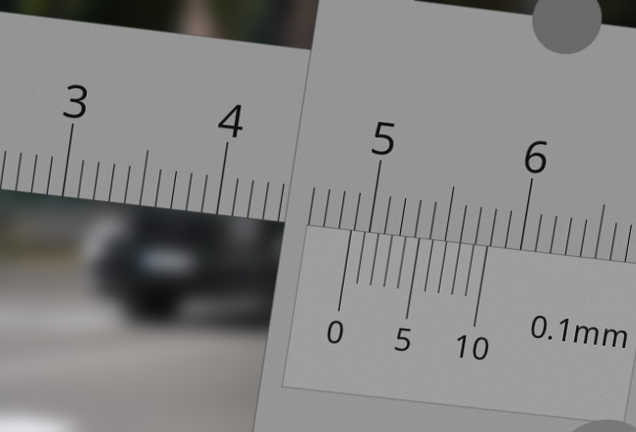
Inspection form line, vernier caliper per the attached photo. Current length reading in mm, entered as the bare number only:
48.8
